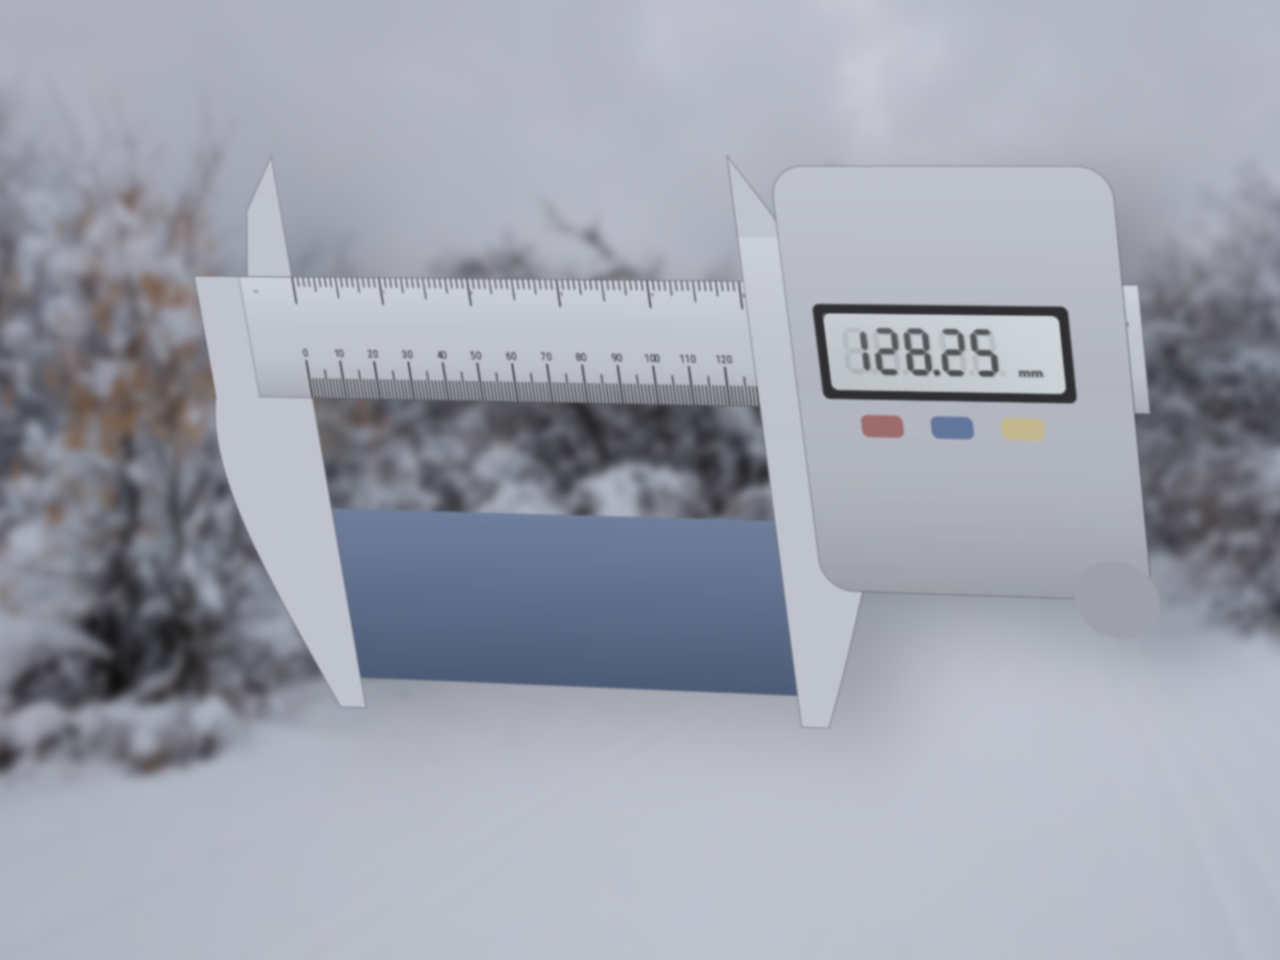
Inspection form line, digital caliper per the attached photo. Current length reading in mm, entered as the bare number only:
128.25
